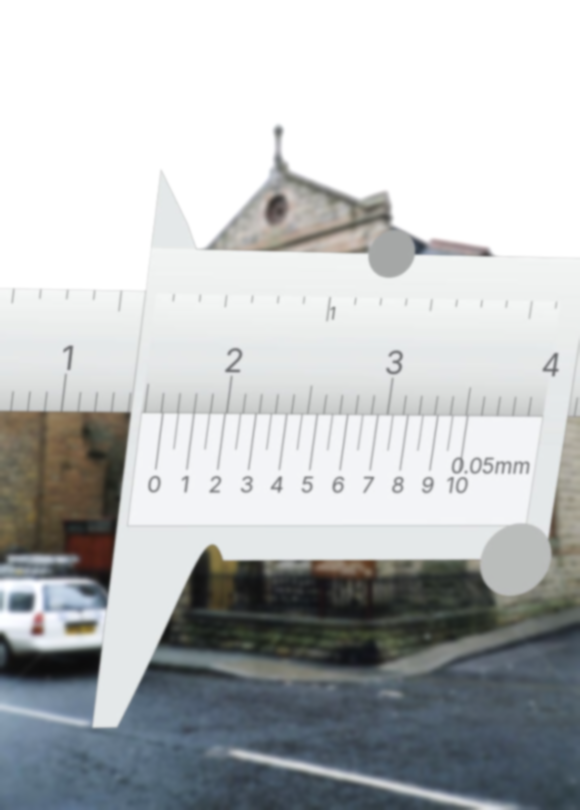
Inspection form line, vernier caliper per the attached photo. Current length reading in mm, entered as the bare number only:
16.1
